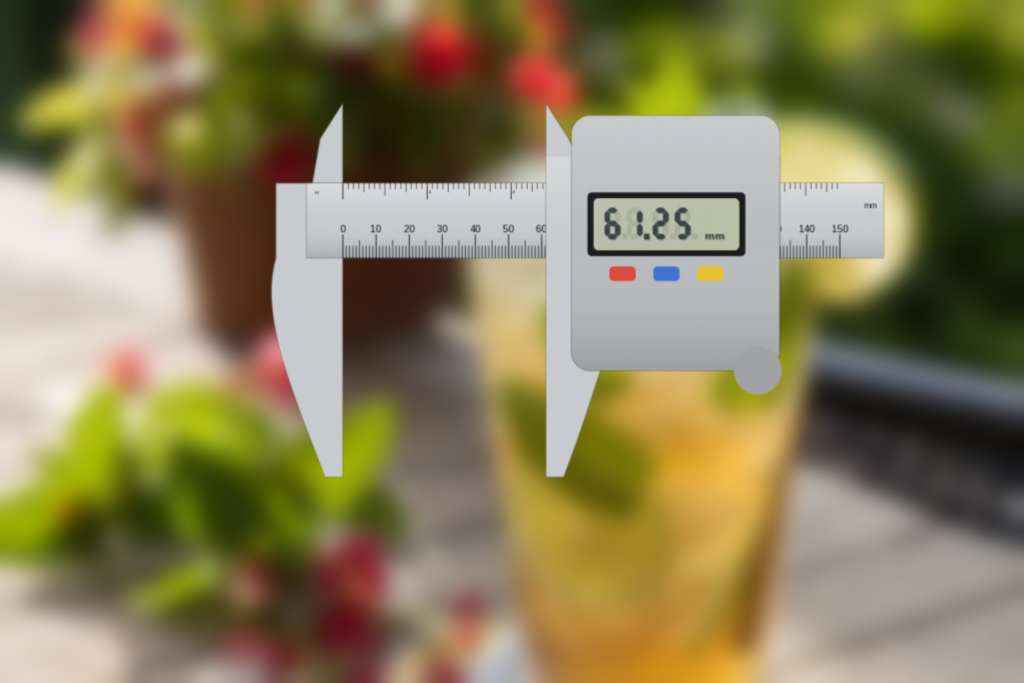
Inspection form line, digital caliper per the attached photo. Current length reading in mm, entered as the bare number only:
61.25
